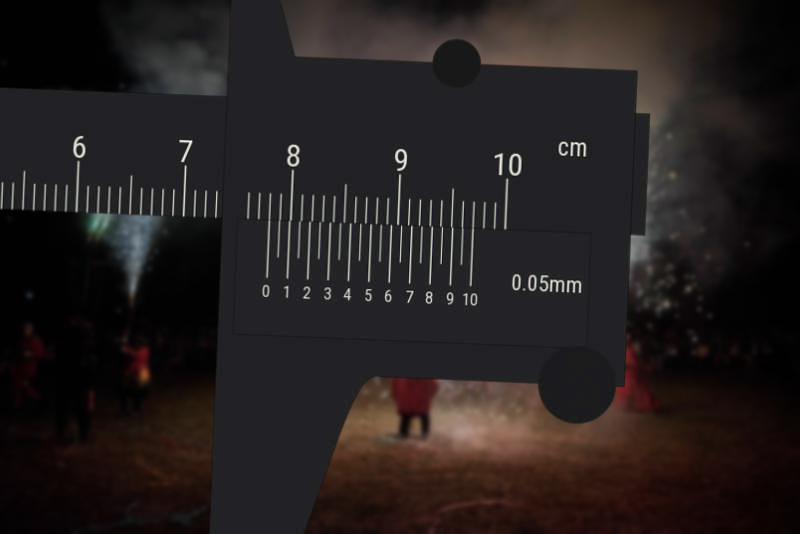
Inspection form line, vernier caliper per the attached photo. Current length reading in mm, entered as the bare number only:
78.0
